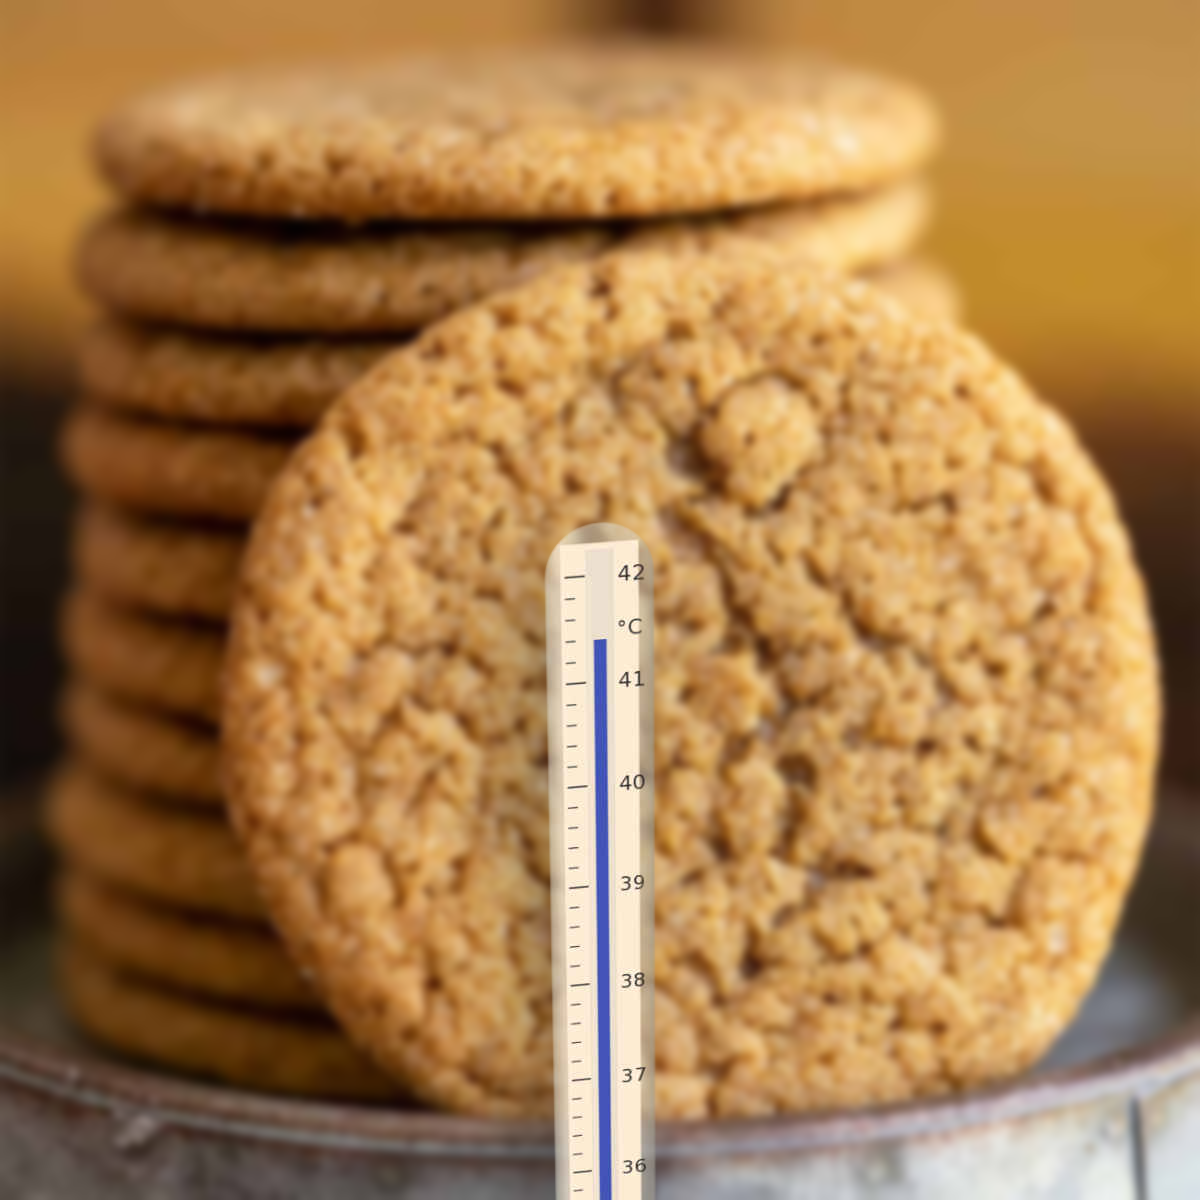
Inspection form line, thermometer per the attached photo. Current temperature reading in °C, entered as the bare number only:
41.4
